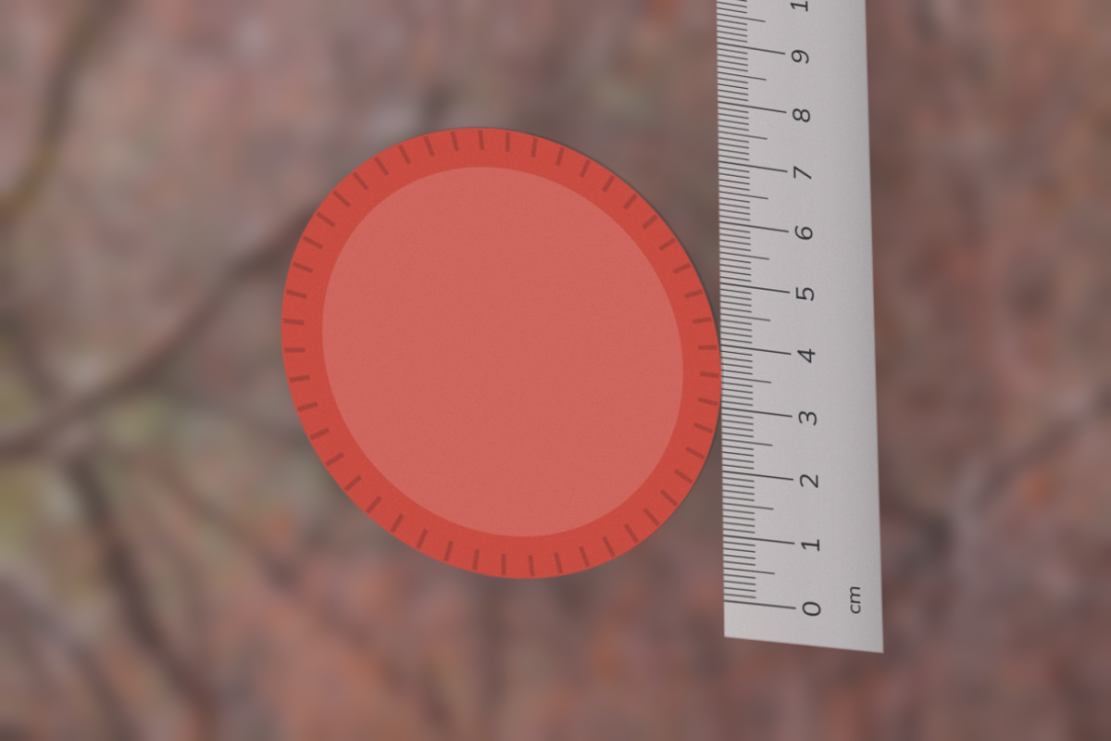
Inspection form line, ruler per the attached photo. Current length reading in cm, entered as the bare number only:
7
